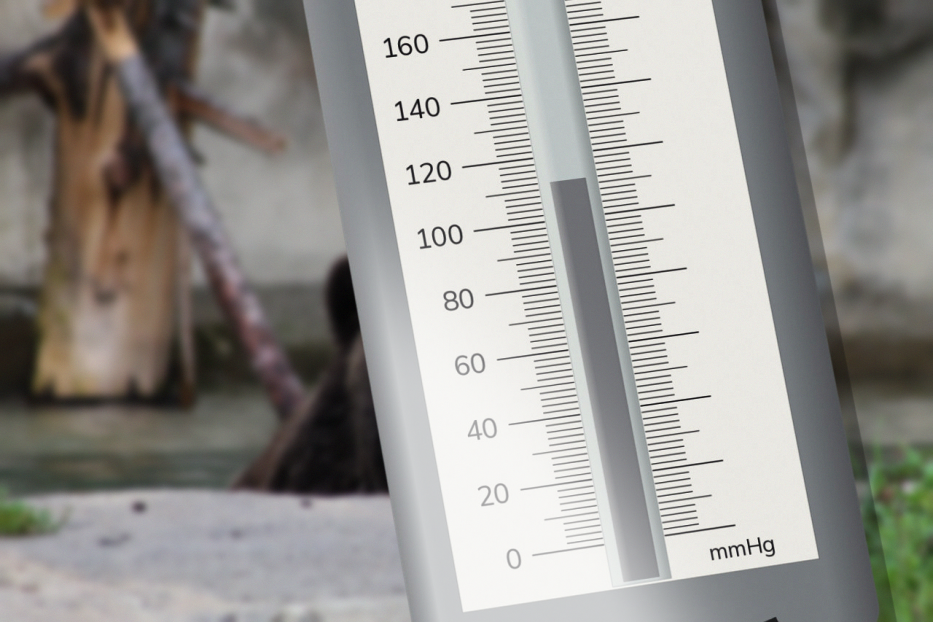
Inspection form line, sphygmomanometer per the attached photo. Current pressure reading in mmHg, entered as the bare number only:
112
